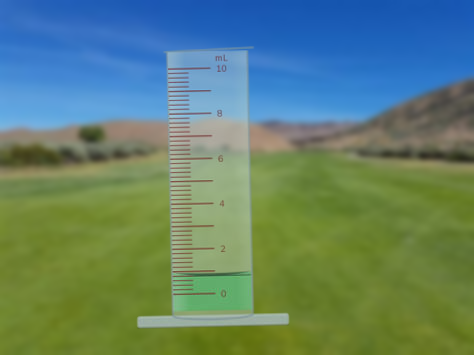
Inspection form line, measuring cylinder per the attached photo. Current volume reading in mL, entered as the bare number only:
0.8
